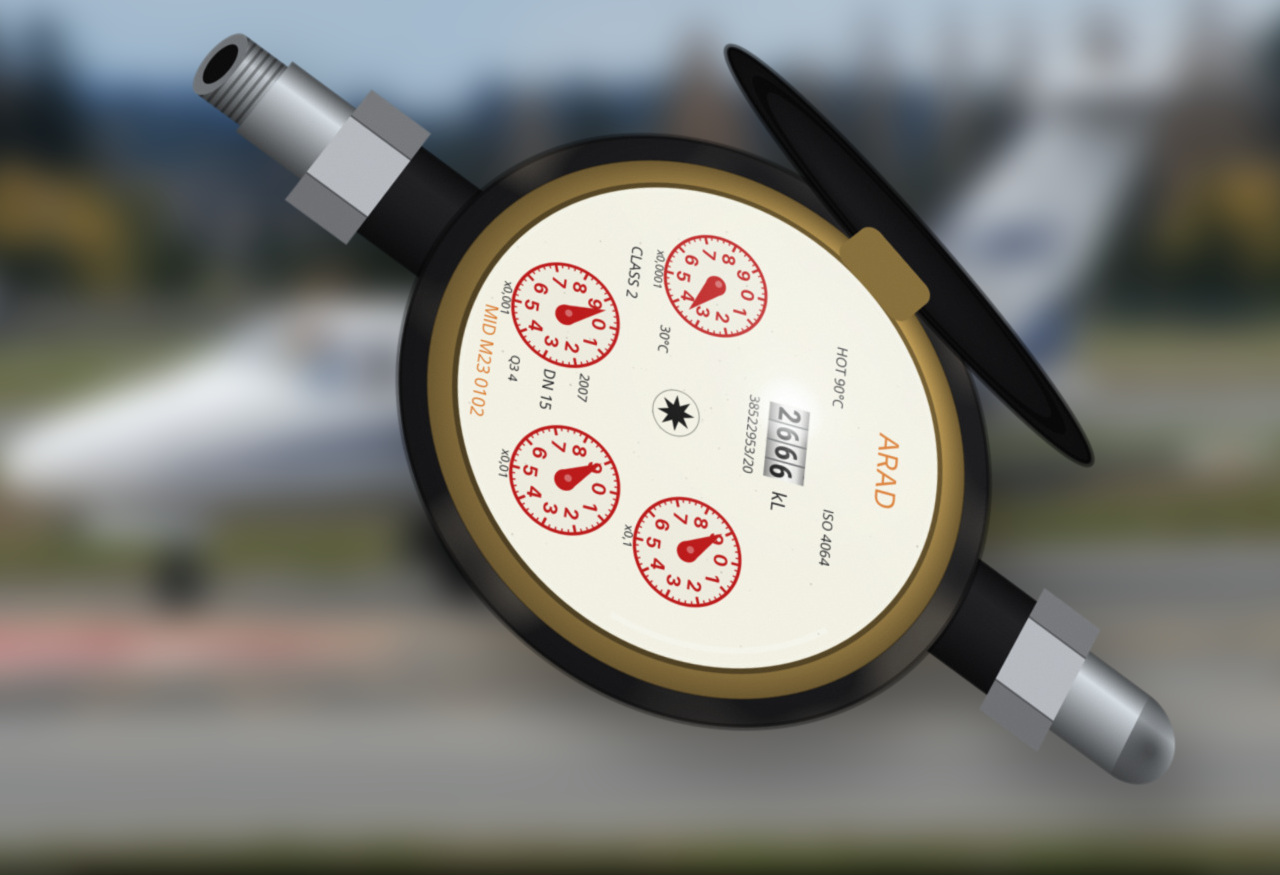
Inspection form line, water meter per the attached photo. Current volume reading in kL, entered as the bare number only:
2665.8893
